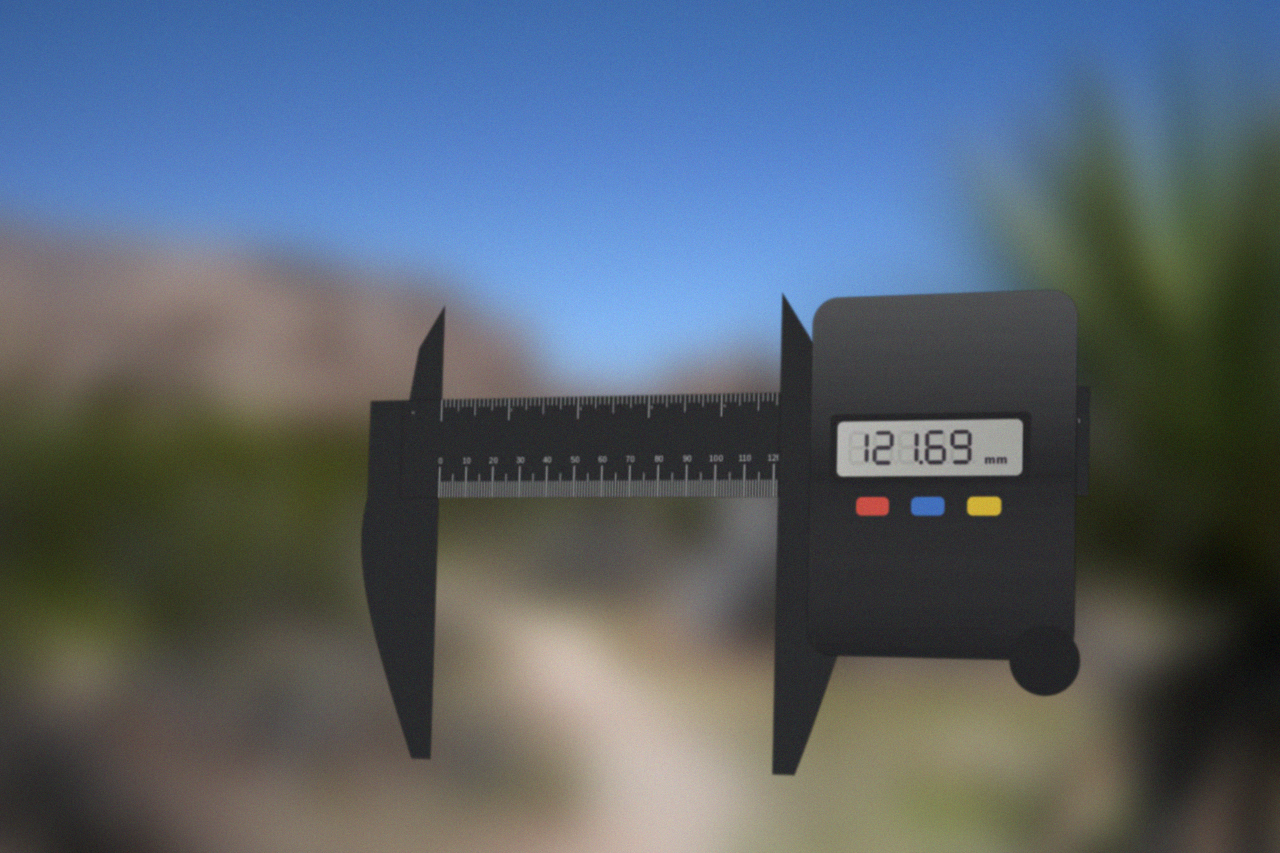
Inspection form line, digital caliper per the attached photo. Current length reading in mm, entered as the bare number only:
121.69
